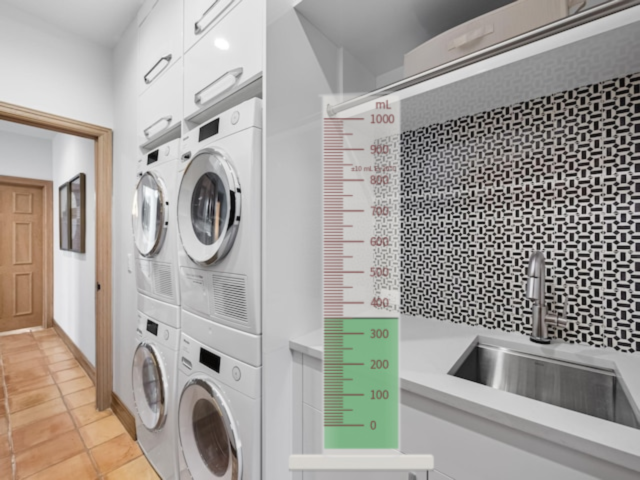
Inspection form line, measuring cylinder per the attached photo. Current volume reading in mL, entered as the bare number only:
350
